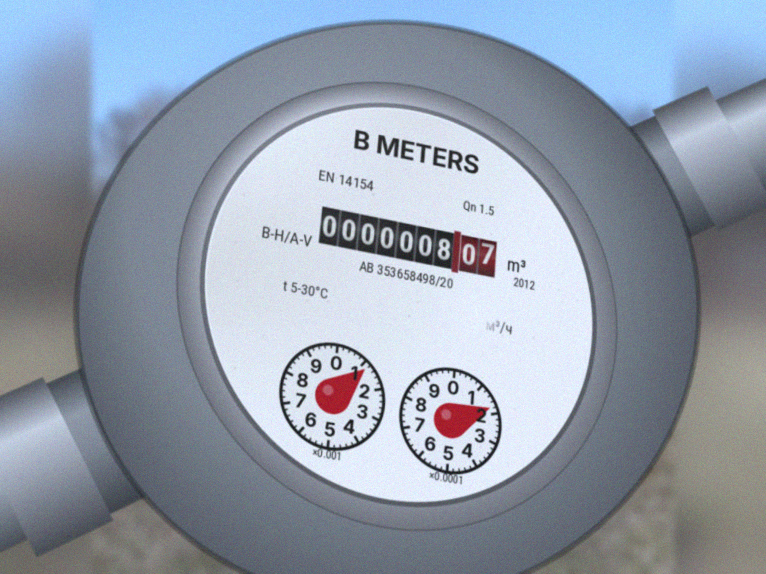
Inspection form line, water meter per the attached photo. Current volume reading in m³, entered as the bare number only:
8.0711
